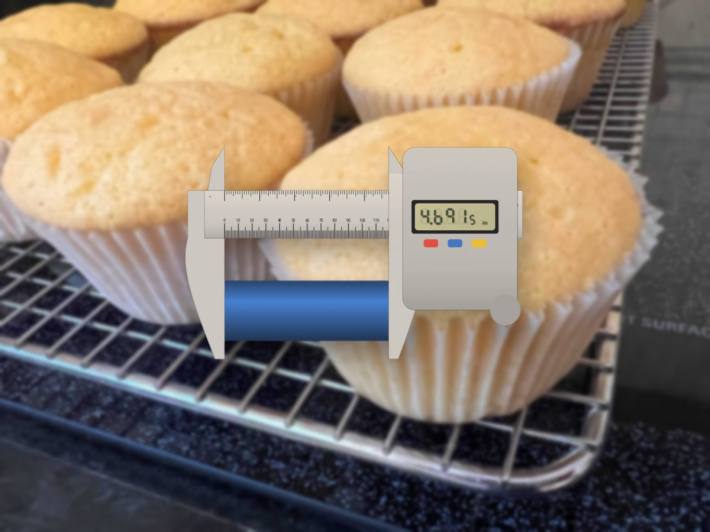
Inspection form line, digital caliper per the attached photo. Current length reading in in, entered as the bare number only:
4.6915
